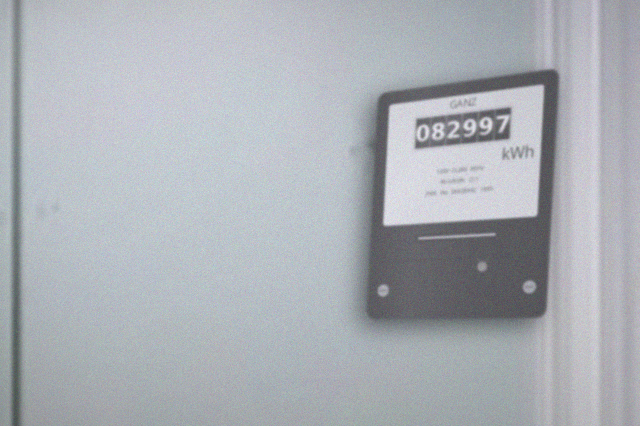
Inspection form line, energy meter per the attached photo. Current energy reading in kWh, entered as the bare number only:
82997
